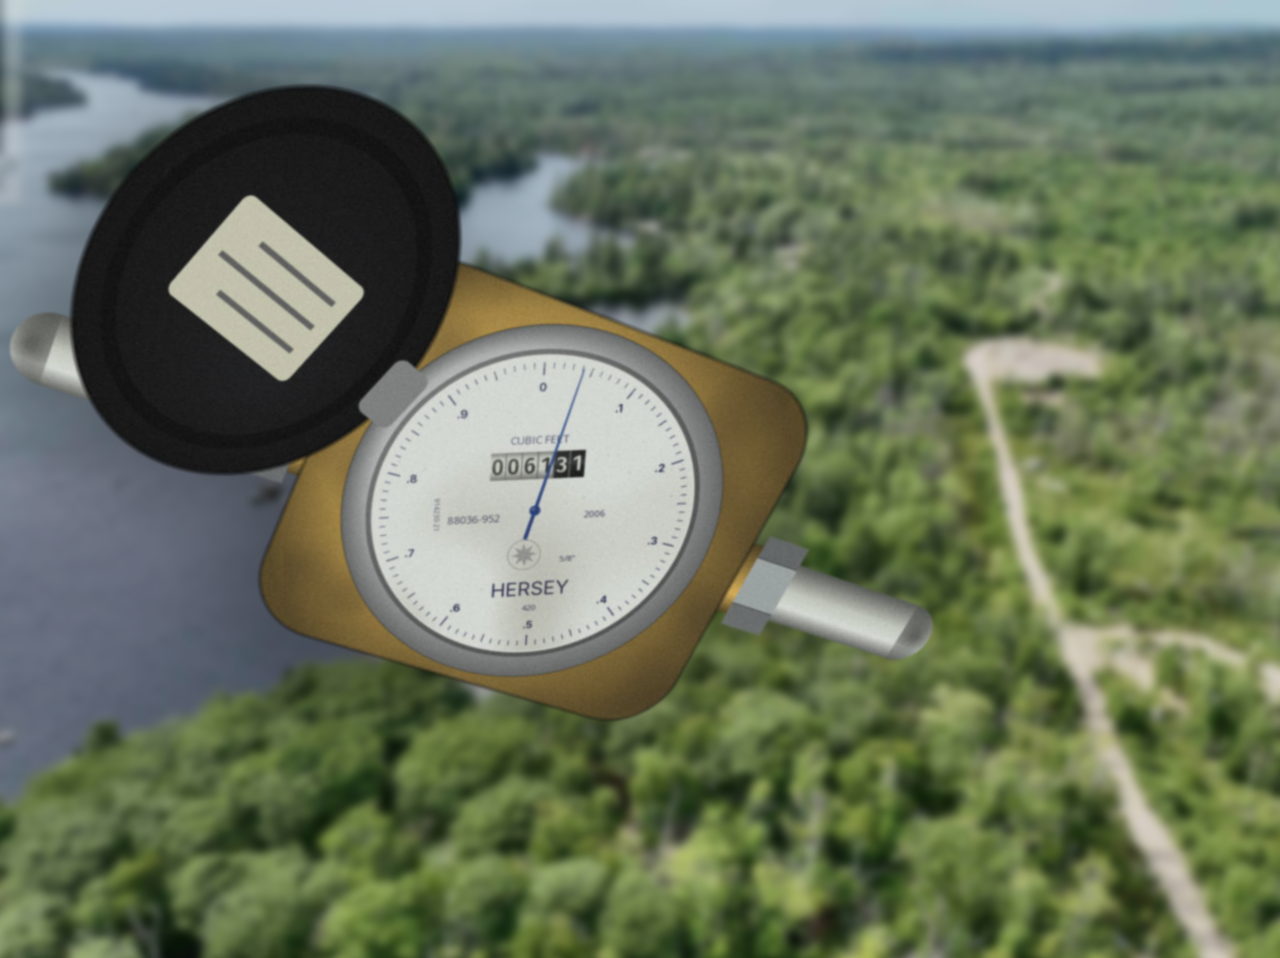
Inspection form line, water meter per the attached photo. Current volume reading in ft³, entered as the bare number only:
6131.04
